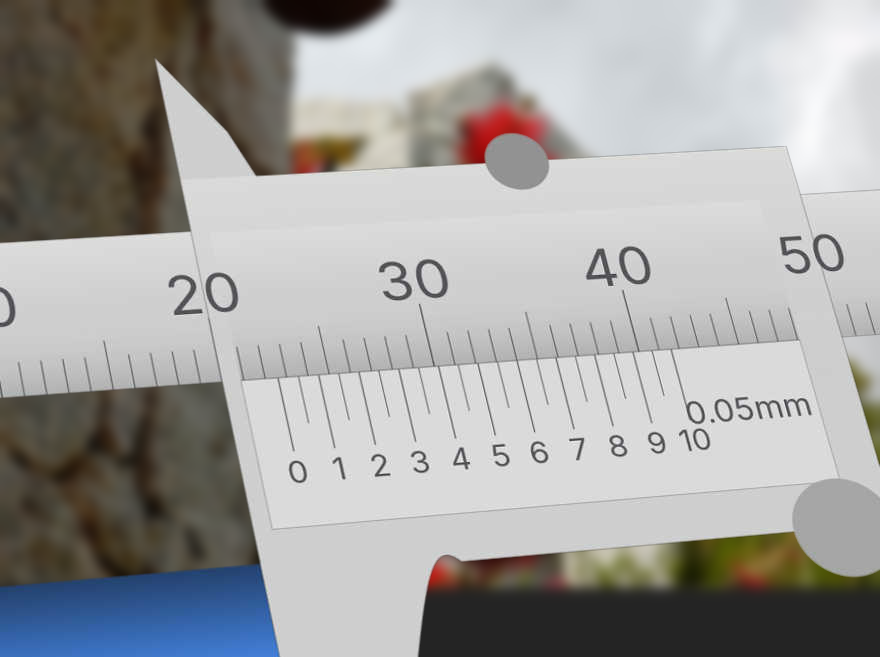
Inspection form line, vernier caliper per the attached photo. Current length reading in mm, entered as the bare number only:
22.6
